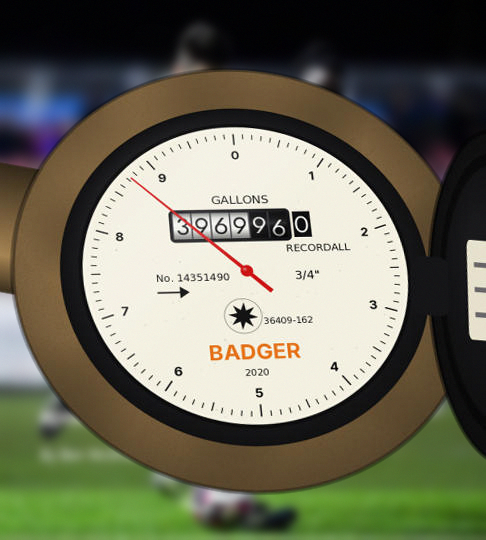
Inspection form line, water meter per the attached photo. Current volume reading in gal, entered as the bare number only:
3969958.7
